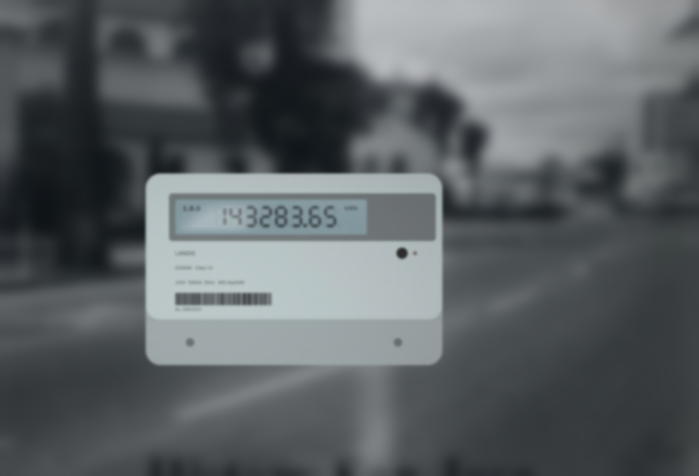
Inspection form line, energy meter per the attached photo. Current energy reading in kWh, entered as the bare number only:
143283.65
